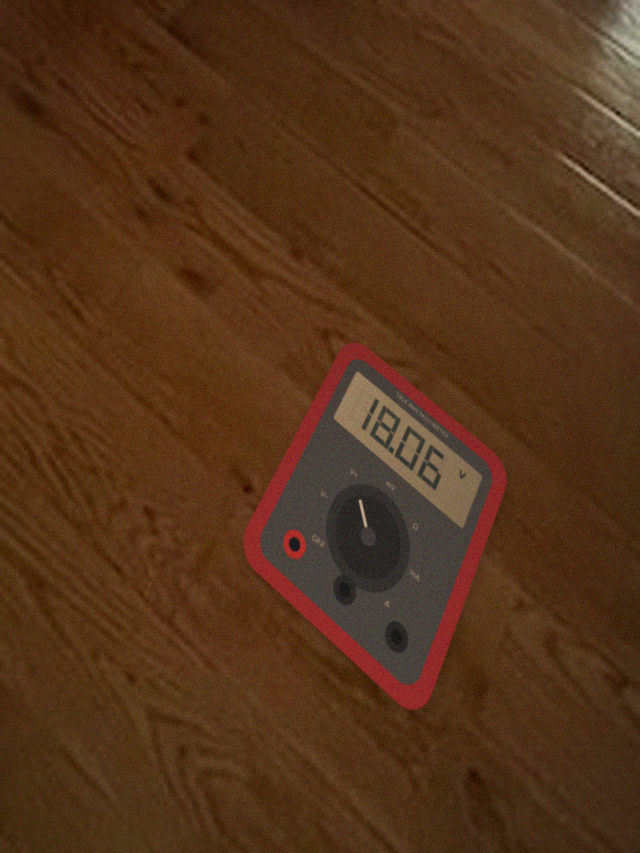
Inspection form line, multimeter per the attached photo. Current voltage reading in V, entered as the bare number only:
18.06
